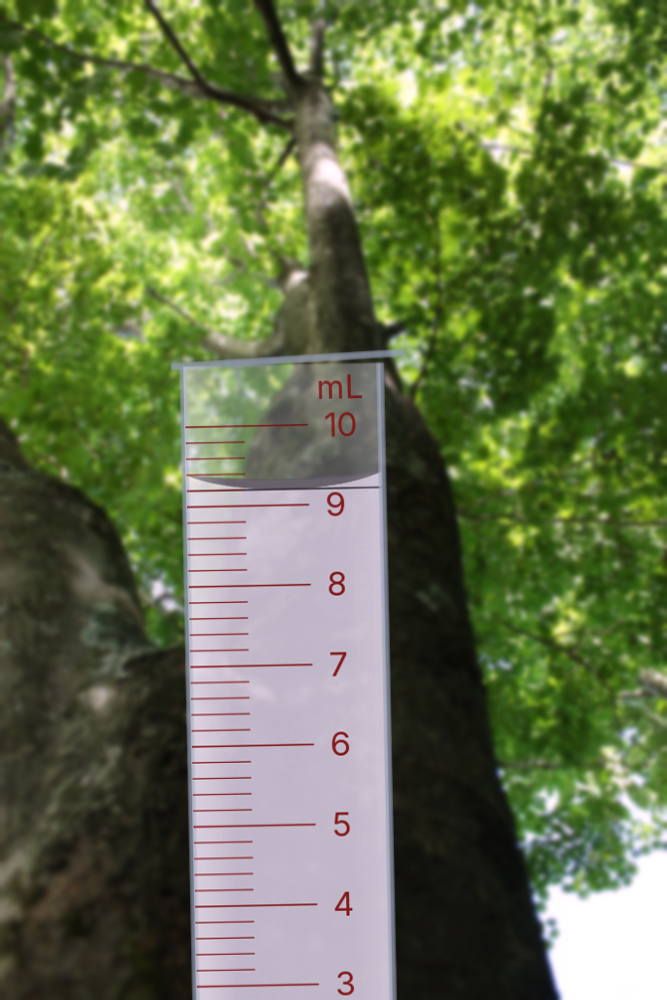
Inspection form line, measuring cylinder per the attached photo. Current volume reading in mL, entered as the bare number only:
9.2
